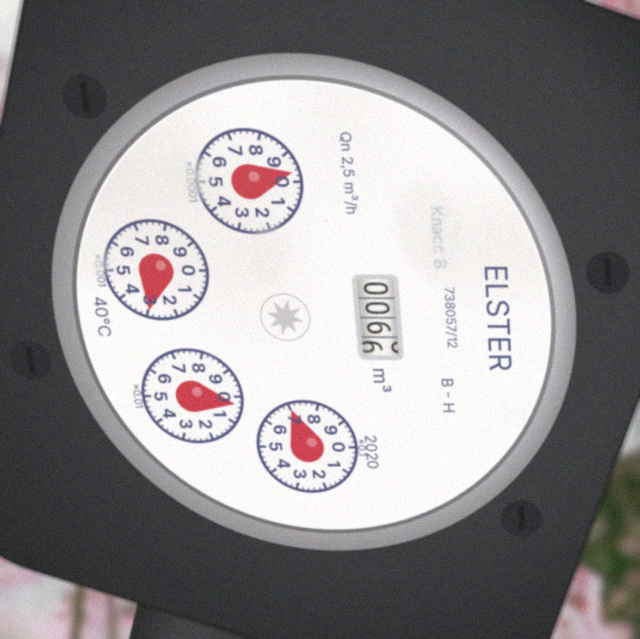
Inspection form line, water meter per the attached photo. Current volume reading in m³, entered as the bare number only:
65.7029
